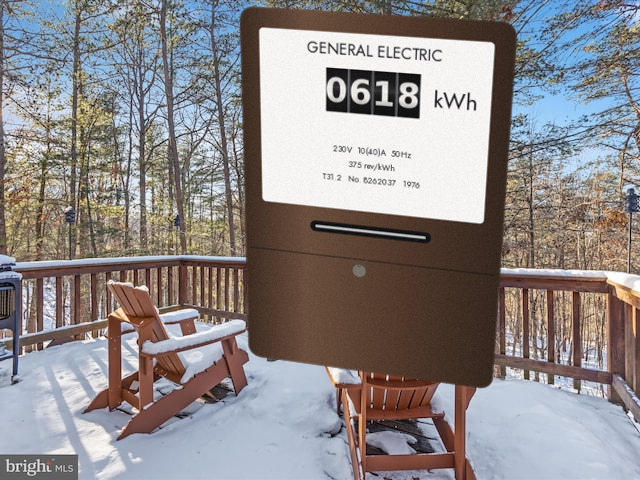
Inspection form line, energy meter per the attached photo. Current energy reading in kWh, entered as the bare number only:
618
